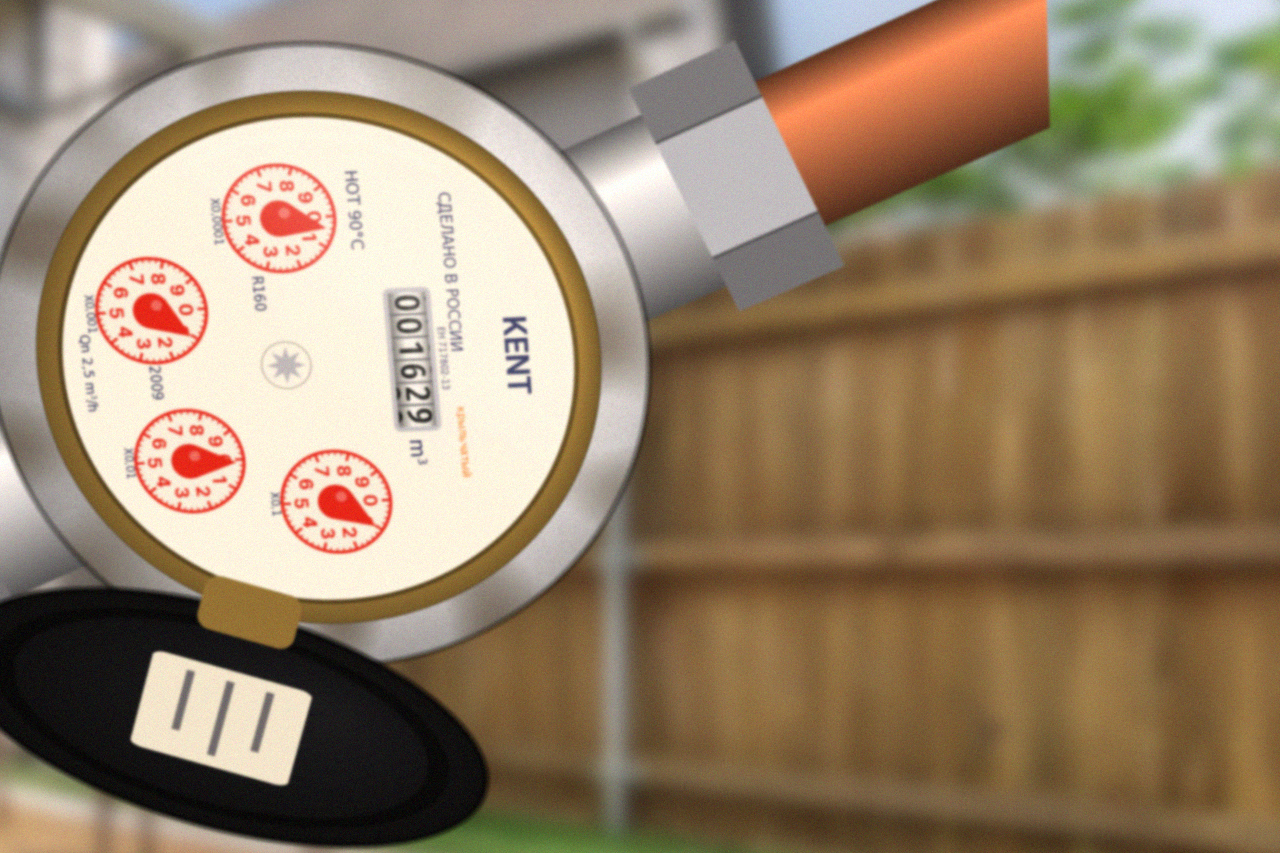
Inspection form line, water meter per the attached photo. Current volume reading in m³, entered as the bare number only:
1629.1010
